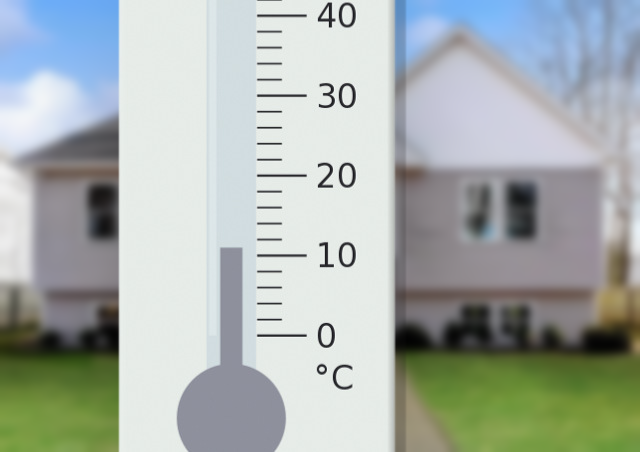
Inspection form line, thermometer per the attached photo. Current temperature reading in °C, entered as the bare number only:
11
